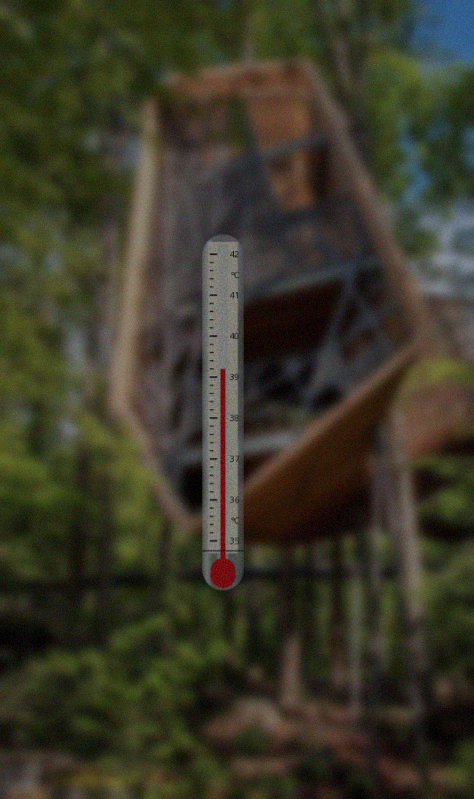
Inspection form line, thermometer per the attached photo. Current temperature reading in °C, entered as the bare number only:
39.2
